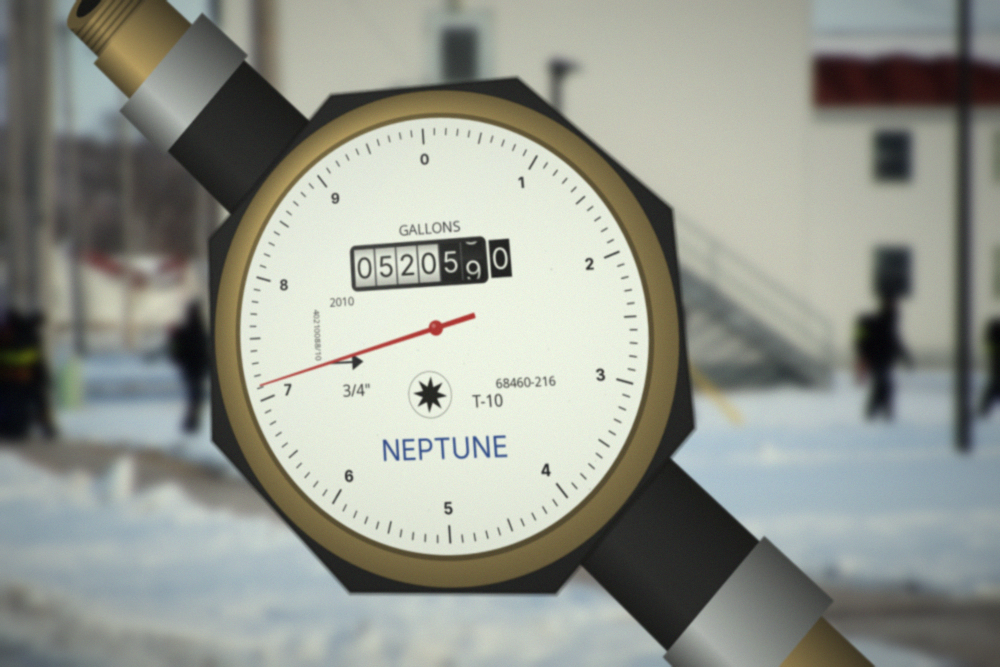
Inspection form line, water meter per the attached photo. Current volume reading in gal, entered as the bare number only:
520587.1
